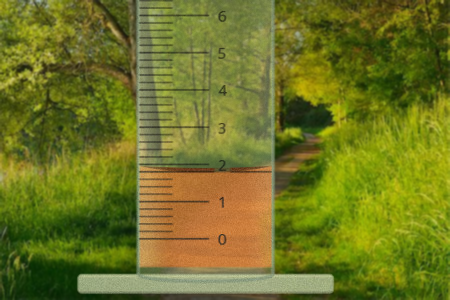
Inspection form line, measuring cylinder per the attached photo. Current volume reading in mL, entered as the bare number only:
1.8
